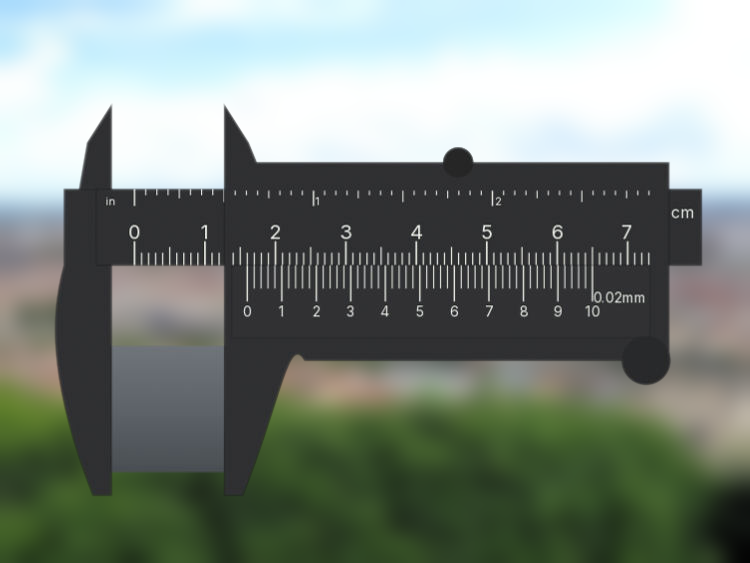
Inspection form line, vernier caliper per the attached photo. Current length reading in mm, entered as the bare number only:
16.0
